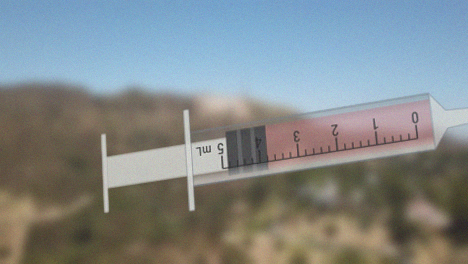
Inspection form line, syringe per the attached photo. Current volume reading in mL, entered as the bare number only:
3.8
